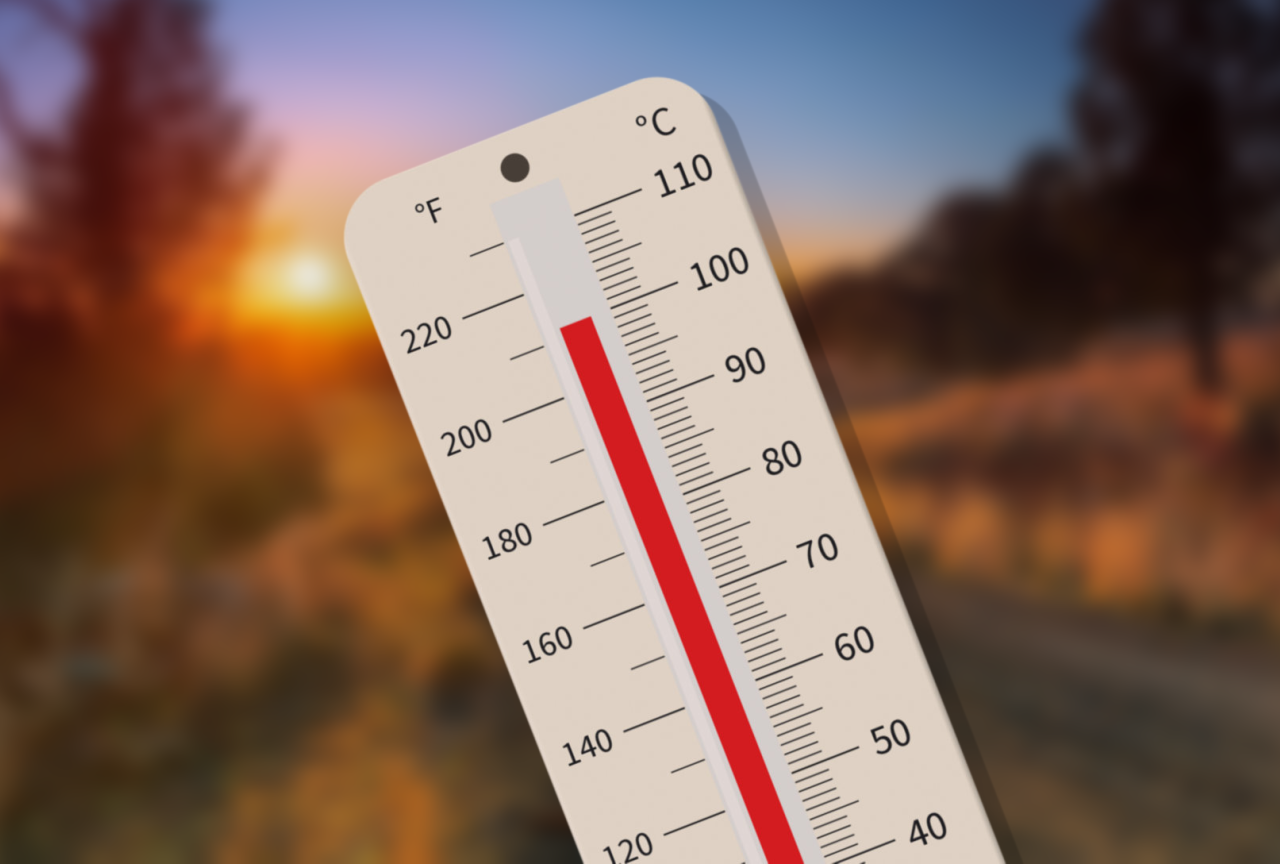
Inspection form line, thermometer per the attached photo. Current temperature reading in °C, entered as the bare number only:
100
